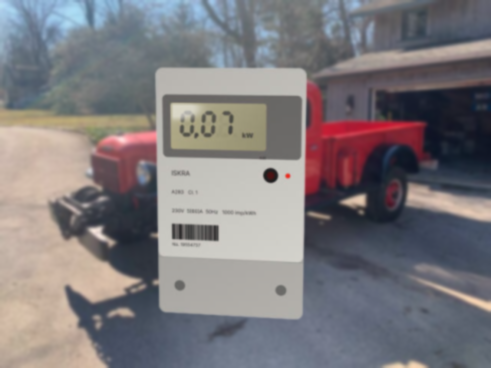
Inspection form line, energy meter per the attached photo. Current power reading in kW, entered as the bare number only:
0.07
